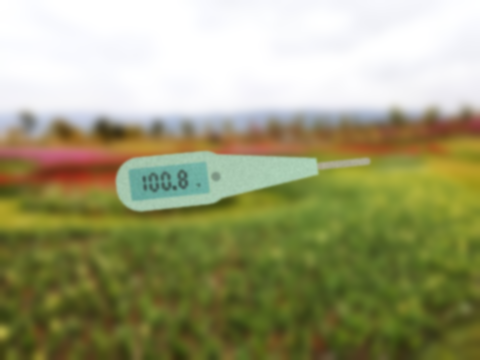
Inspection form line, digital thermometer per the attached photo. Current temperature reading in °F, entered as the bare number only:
100.8
